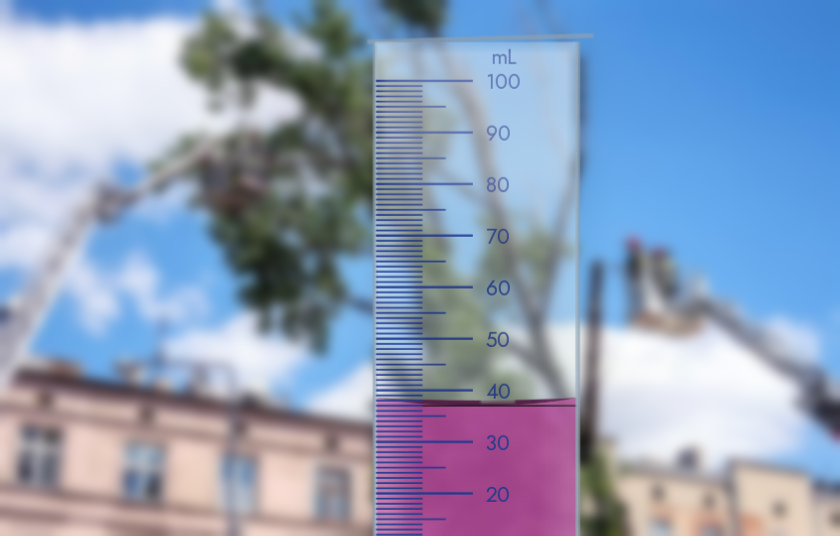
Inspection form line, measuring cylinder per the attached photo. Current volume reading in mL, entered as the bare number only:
37
